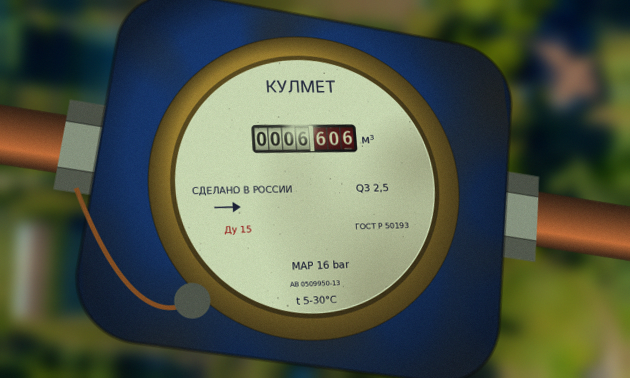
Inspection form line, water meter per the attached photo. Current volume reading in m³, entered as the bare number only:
6.606
